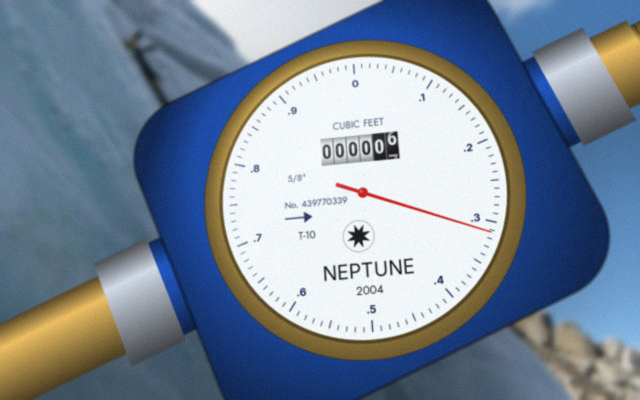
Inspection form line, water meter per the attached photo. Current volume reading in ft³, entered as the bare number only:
6.31
